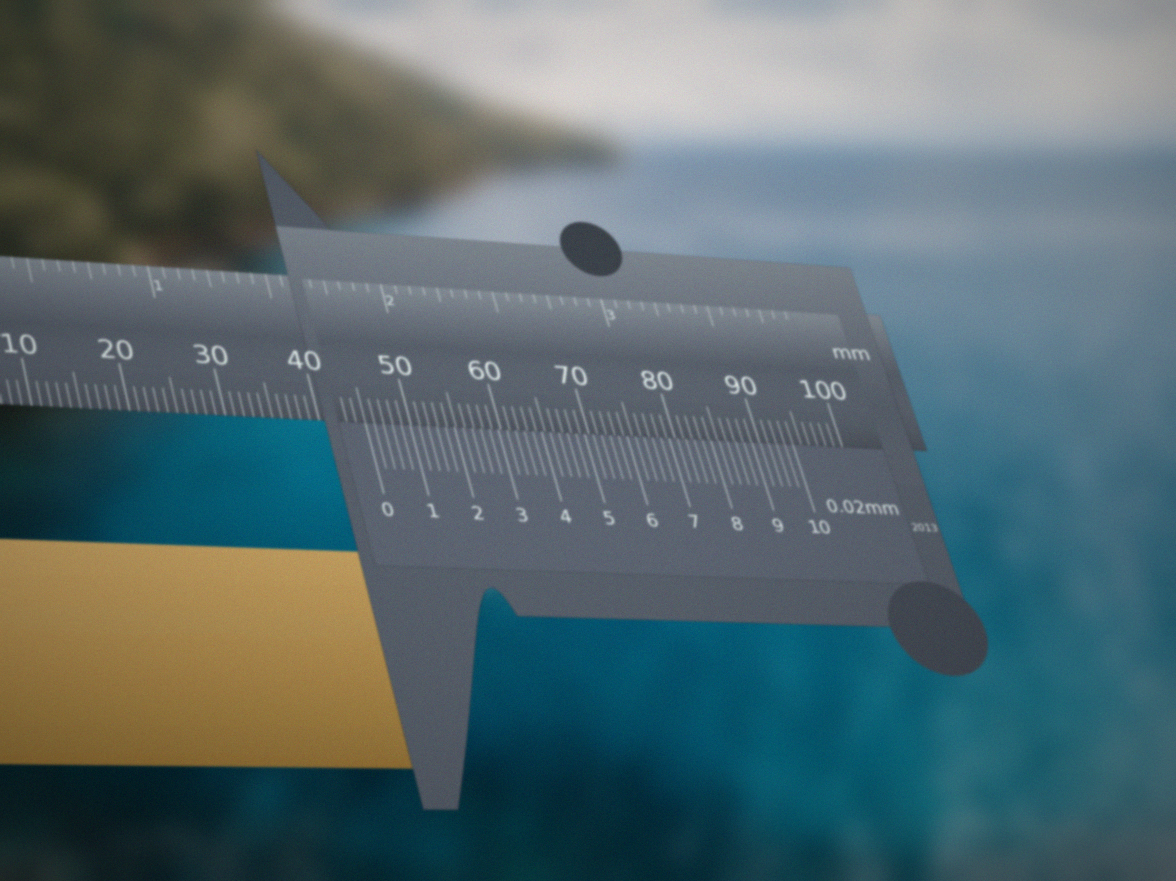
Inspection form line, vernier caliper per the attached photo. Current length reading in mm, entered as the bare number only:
45.0
